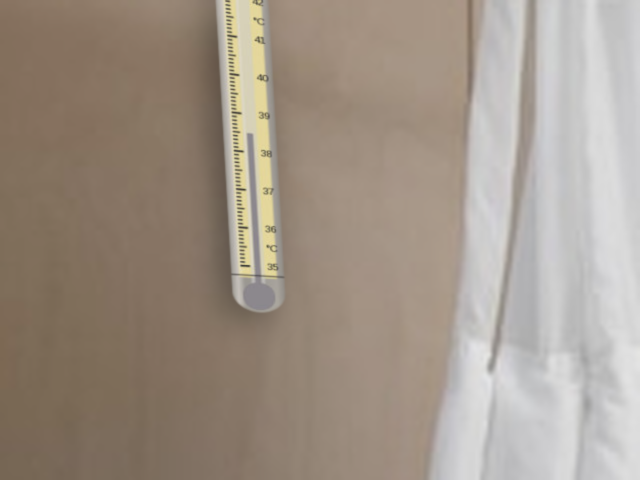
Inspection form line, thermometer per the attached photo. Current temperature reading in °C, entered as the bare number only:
38.5
